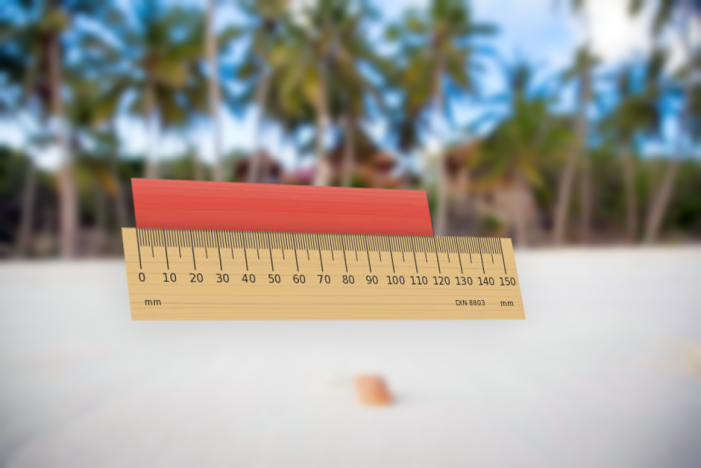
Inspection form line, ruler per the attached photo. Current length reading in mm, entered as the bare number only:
120
